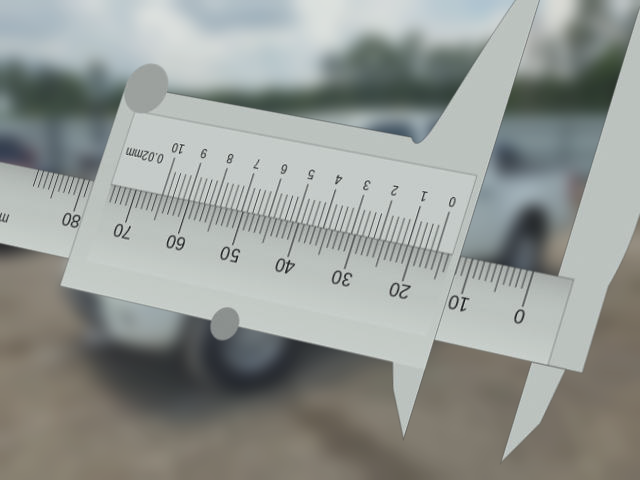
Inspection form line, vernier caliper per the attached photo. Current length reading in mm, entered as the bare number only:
16.0
